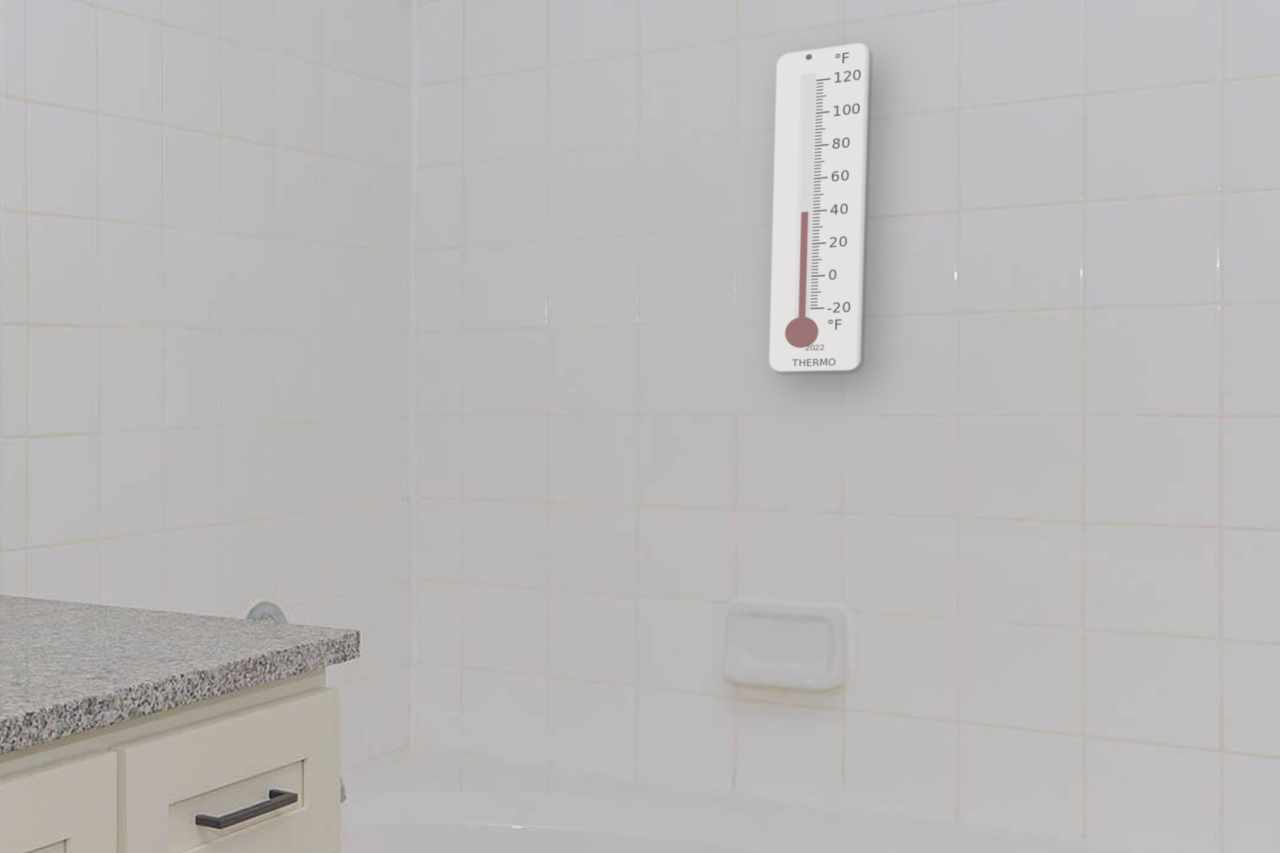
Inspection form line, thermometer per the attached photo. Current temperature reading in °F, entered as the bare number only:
40
